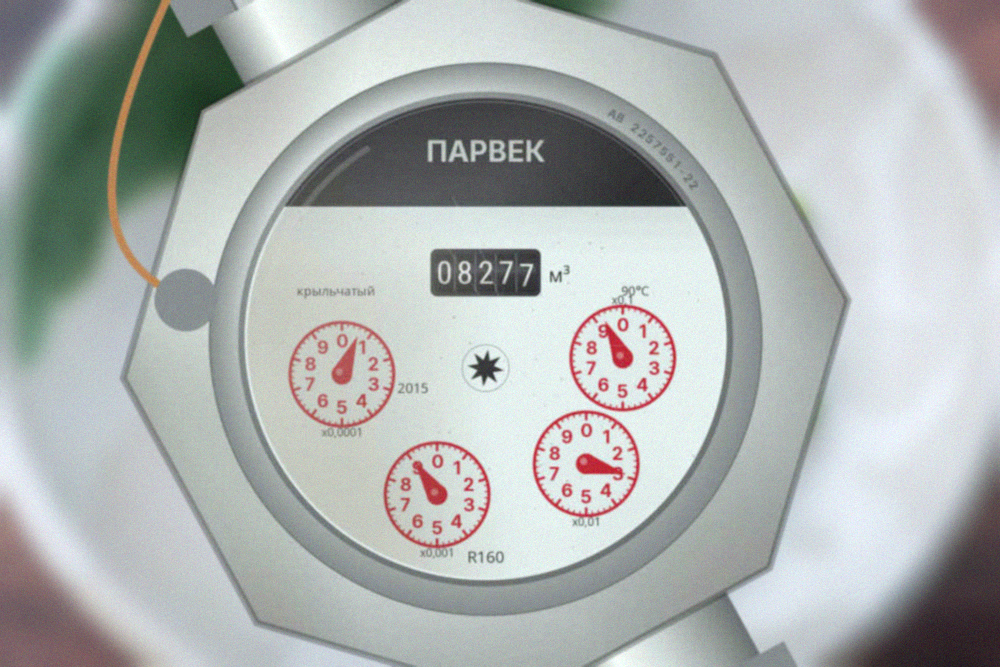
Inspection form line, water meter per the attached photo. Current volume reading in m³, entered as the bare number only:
8276.9290
